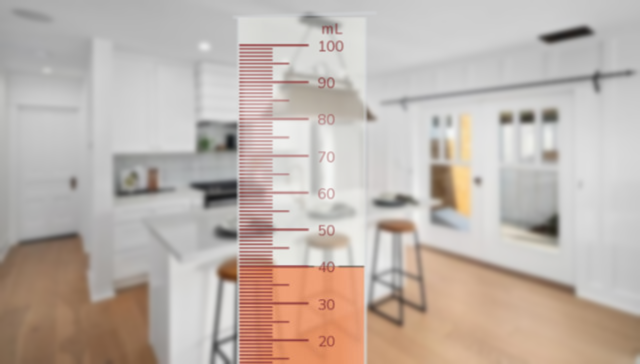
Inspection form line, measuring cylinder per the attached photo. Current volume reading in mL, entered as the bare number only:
40
